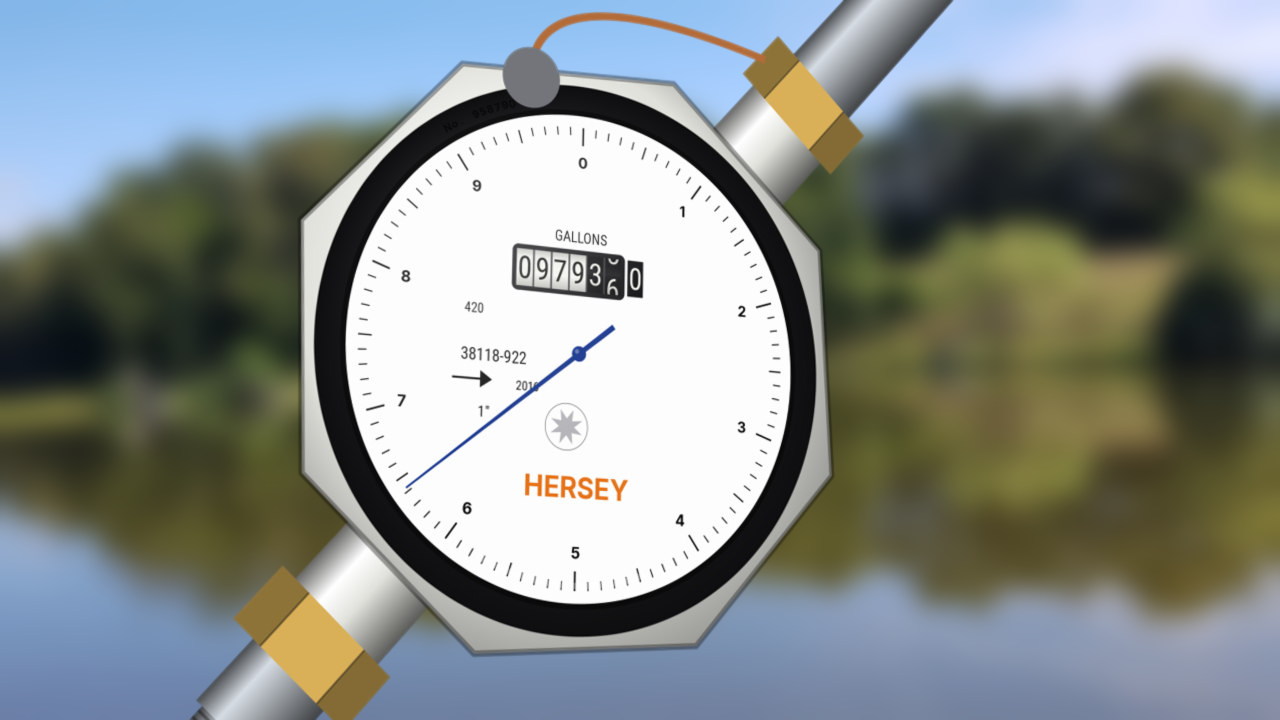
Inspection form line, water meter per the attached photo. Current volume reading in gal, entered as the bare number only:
979356.4
